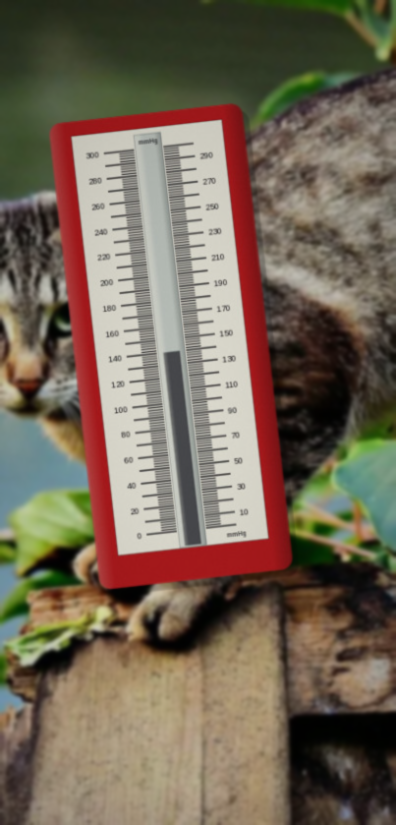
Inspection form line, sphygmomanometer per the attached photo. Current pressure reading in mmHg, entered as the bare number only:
140
